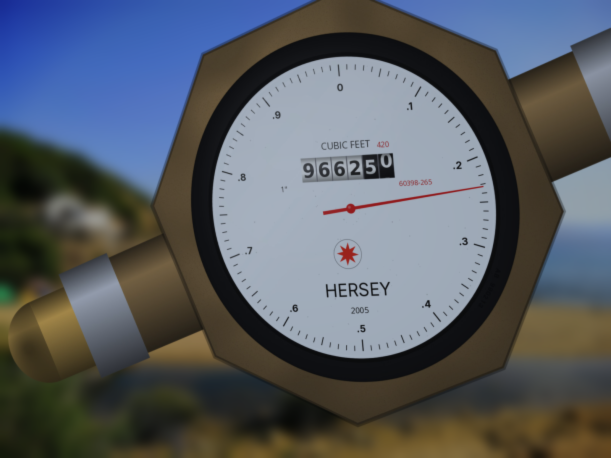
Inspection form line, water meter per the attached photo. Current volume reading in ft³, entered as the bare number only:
966250.23
